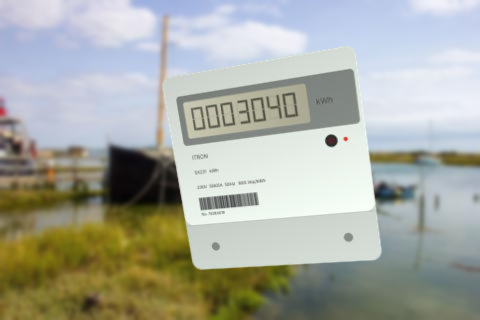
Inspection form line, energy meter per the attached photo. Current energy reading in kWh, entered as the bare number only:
3040
